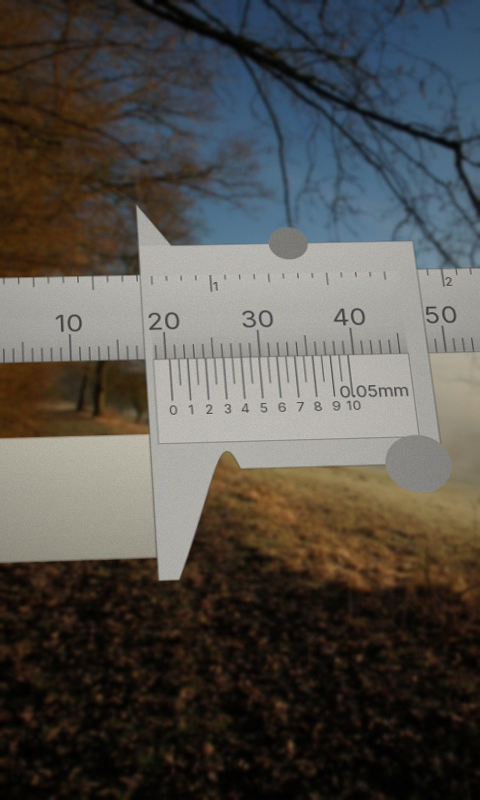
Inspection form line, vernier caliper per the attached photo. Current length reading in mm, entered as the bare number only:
20.4
